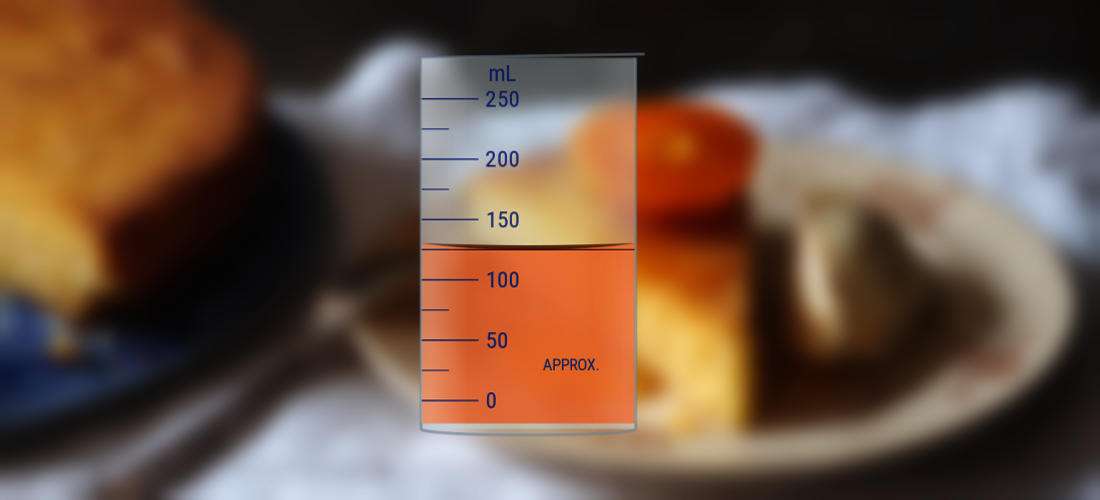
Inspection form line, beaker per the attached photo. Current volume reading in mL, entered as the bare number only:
125
